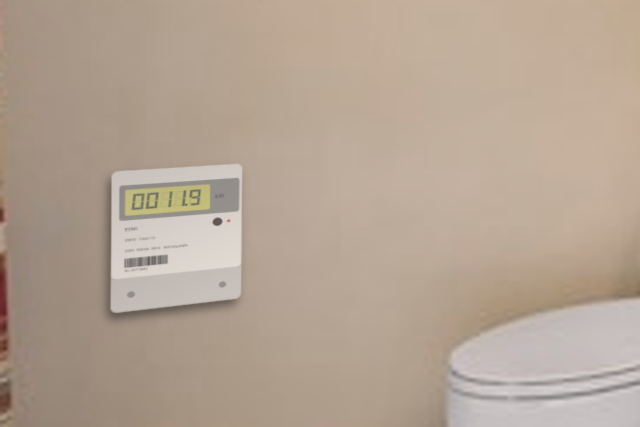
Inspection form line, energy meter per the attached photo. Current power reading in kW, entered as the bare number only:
11.9
